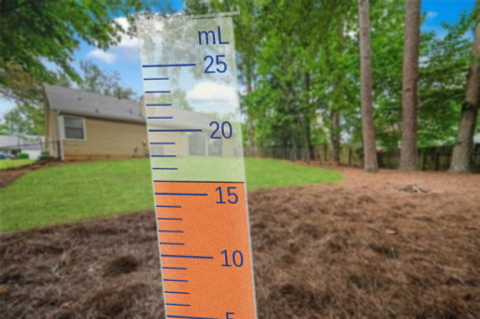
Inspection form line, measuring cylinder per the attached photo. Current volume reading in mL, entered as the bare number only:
16
